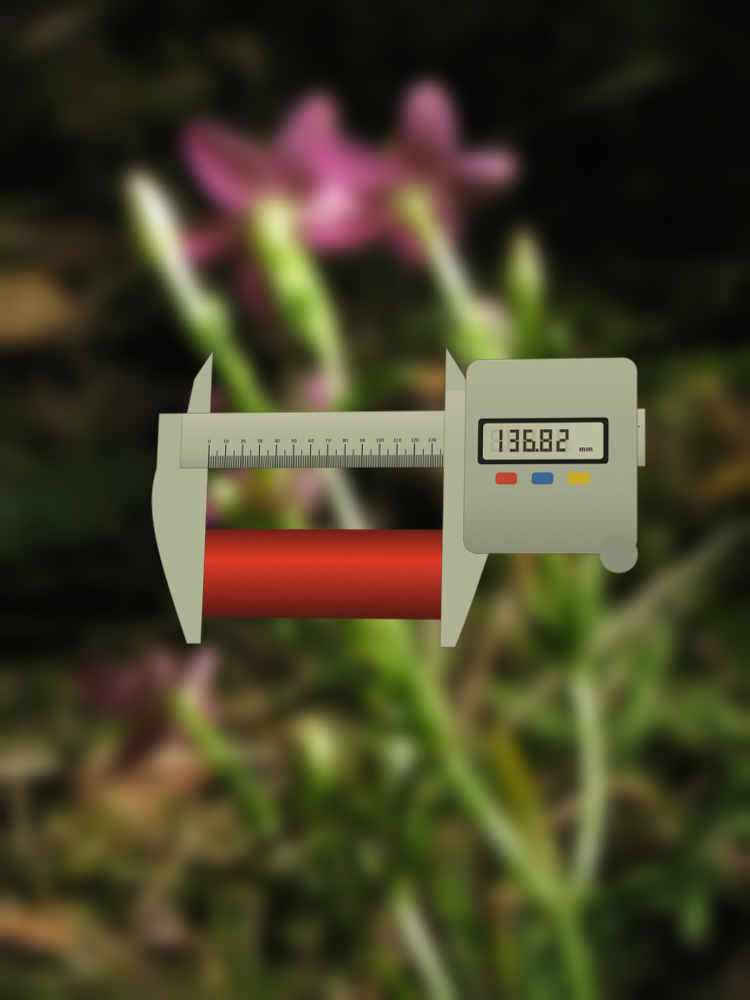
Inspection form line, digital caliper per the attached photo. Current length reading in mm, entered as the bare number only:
136.82
